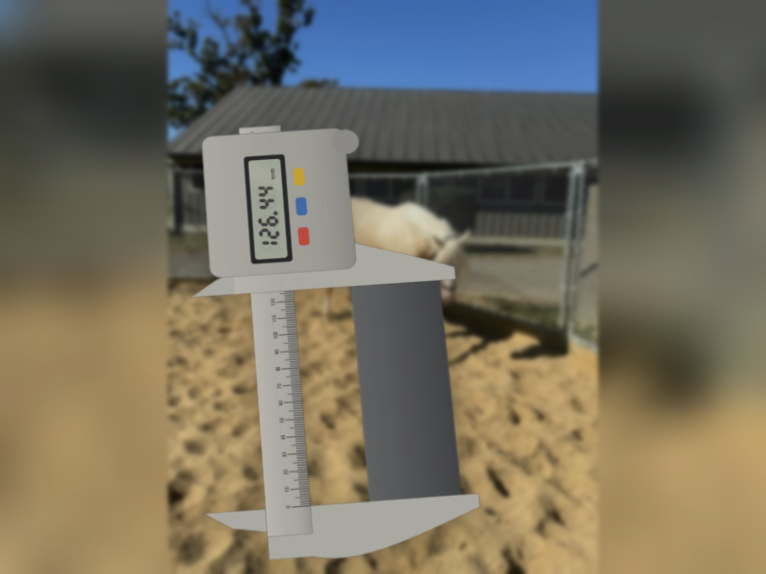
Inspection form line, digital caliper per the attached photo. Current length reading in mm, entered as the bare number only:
126.44
